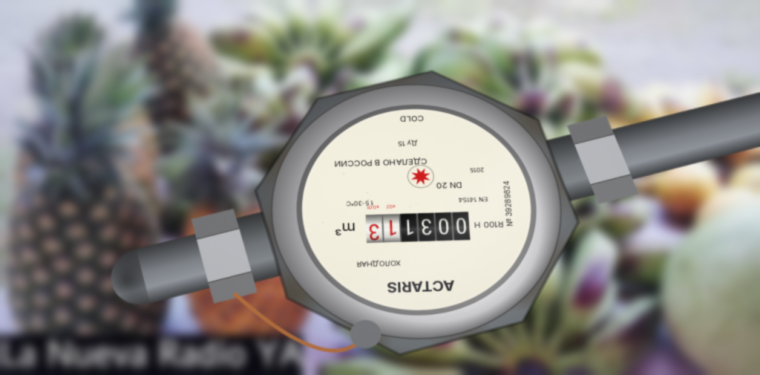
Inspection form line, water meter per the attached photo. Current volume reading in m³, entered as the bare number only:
31.13
